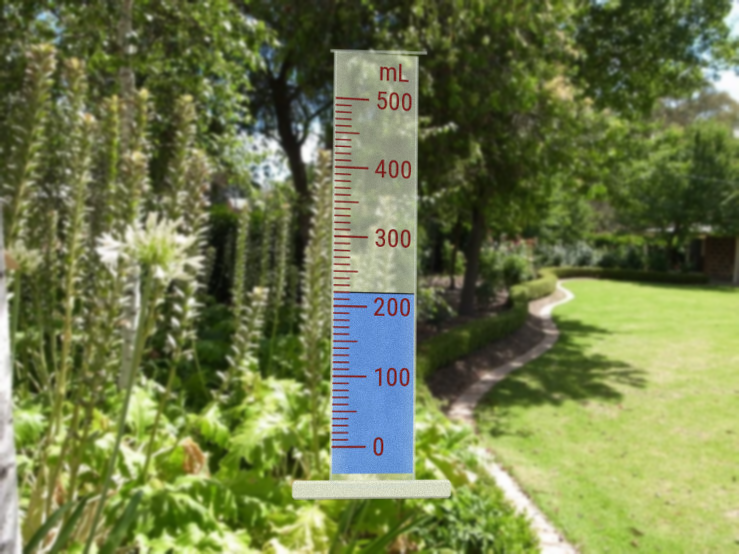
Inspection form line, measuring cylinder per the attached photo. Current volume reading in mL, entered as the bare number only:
220
